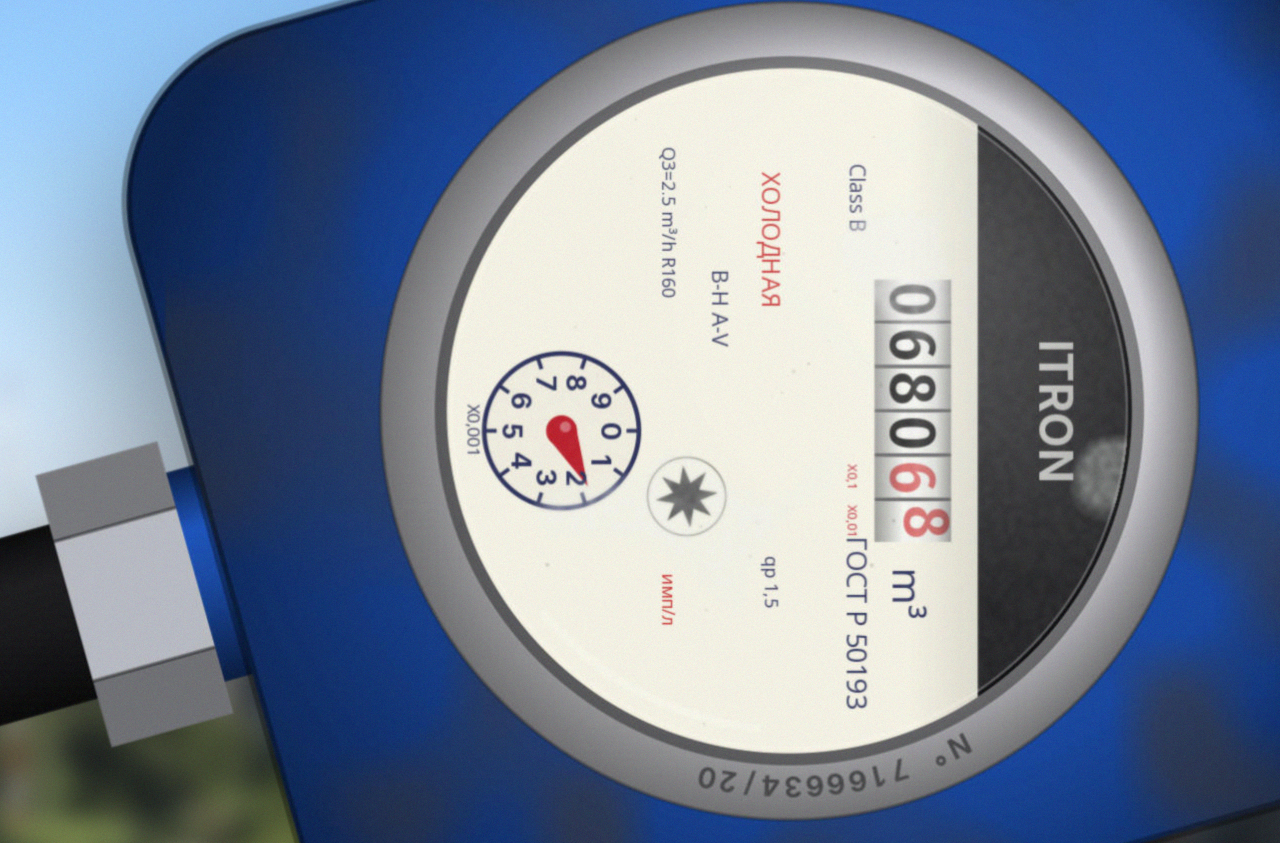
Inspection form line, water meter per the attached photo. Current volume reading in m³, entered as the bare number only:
680.681
